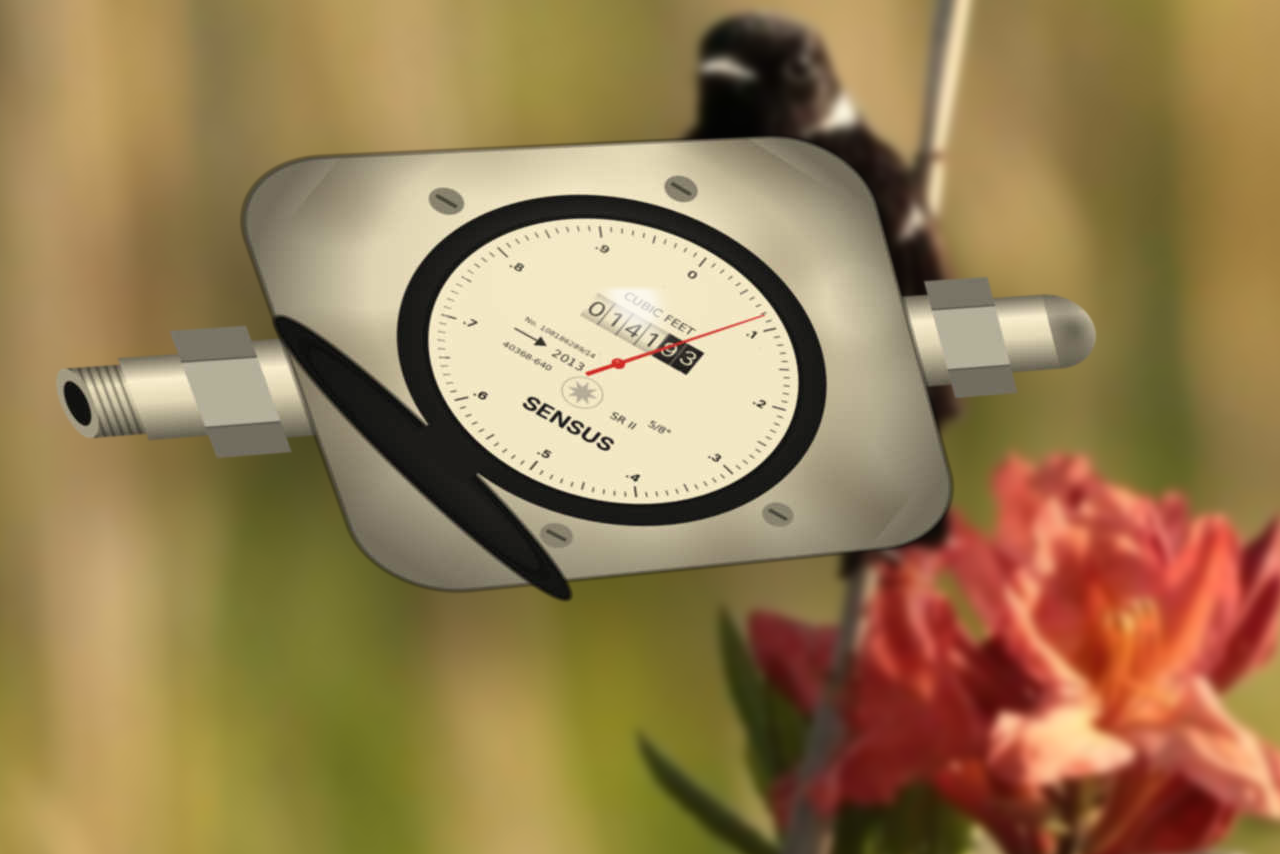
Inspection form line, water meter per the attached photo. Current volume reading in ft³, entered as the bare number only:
14193.08
